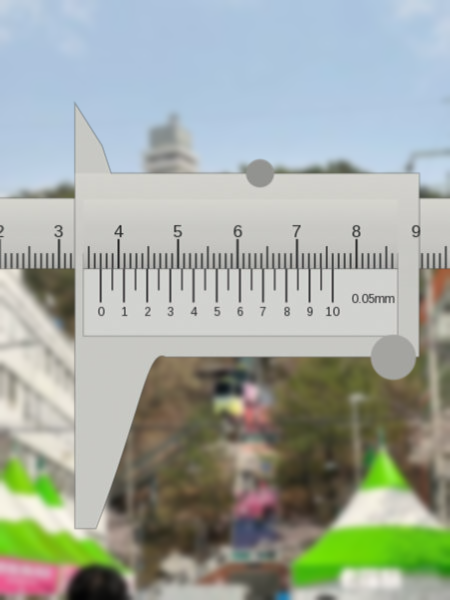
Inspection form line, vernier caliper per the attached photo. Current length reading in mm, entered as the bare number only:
37.0
